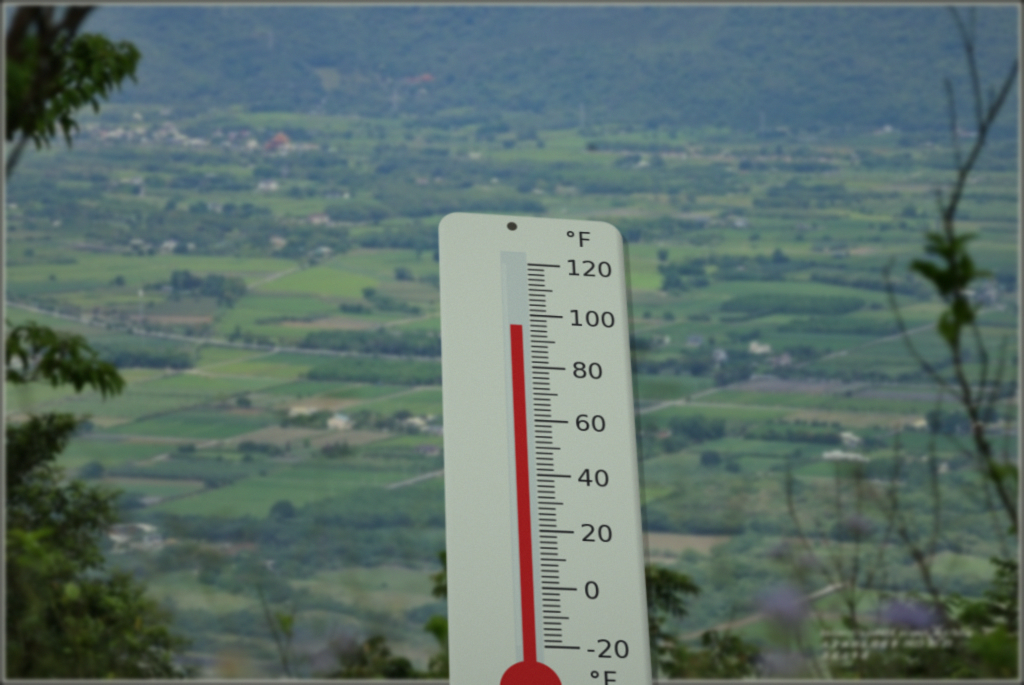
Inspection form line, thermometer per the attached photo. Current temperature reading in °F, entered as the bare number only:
96
